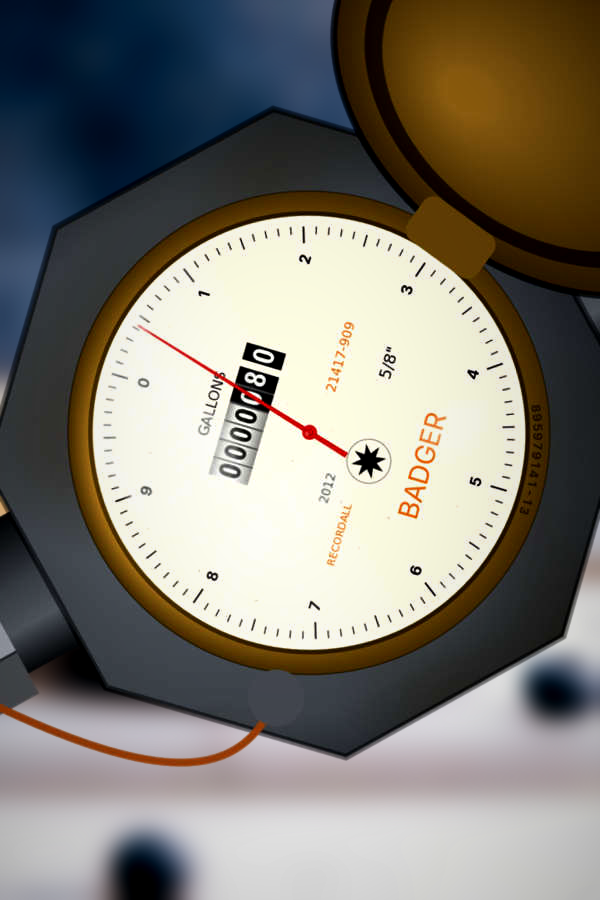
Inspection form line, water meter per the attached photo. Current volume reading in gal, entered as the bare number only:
80.4
